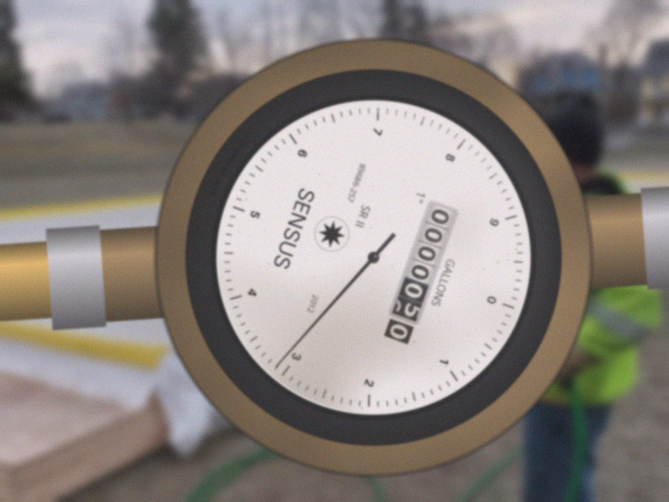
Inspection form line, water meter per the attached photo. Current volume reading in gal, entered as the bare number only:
53.1
